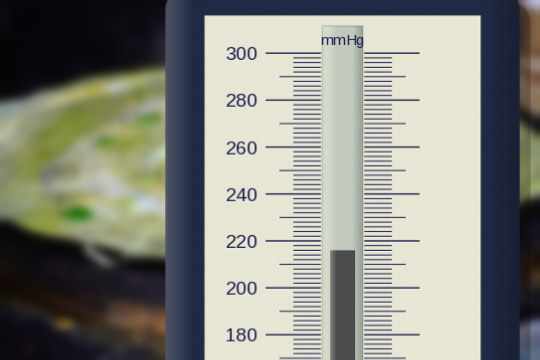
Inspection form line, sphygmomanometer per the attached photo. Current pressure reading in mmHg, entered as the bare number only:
216
